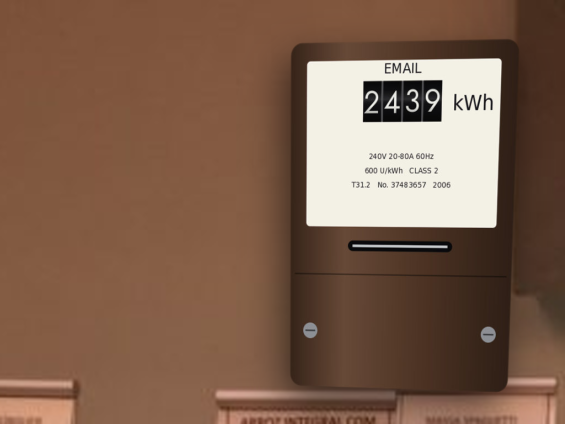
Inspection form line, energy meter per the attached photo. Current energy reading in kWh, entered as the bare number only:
2439
